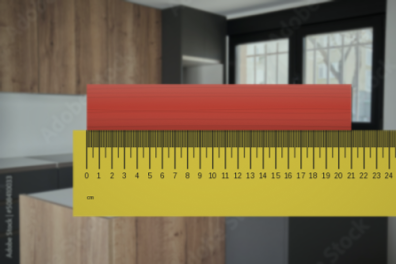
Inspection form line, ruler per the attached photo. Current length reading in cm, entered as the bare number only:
21
